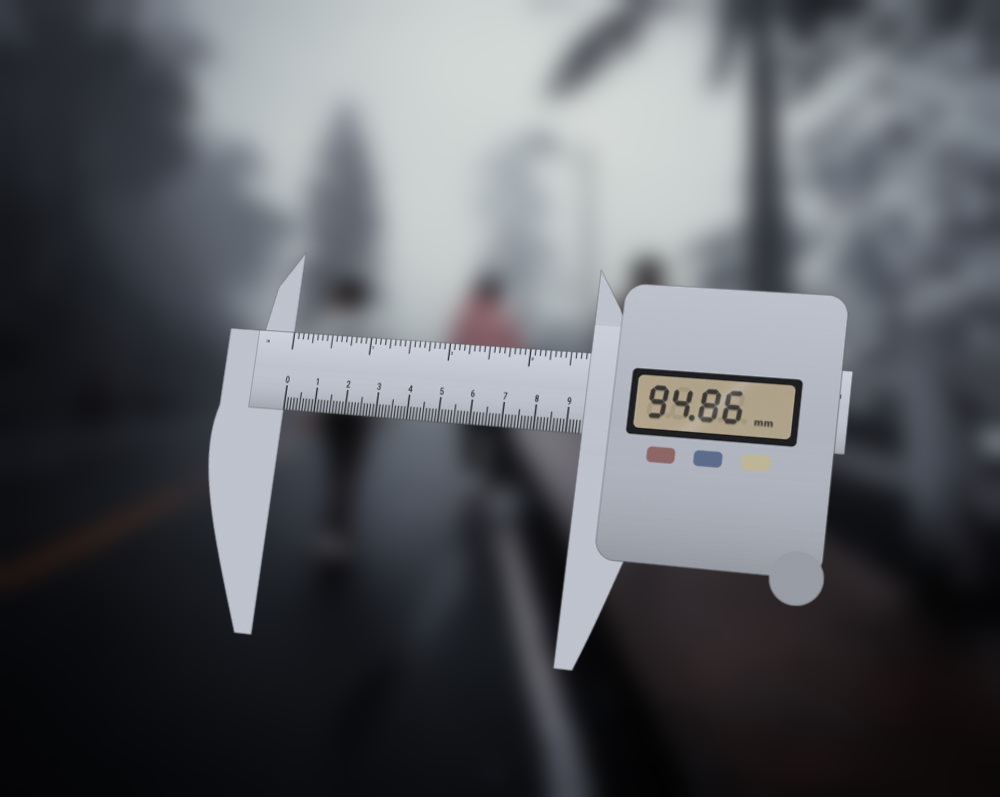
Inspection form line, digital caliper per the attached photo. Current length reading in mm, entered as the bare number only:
94.86
